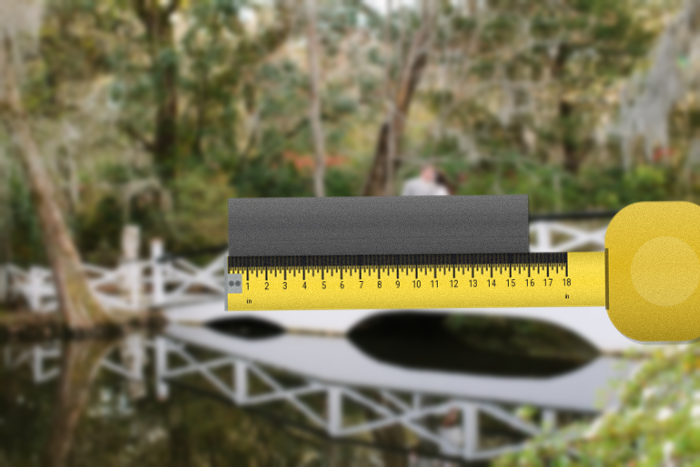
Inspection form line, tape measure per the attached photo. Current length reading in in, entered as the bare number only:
16
